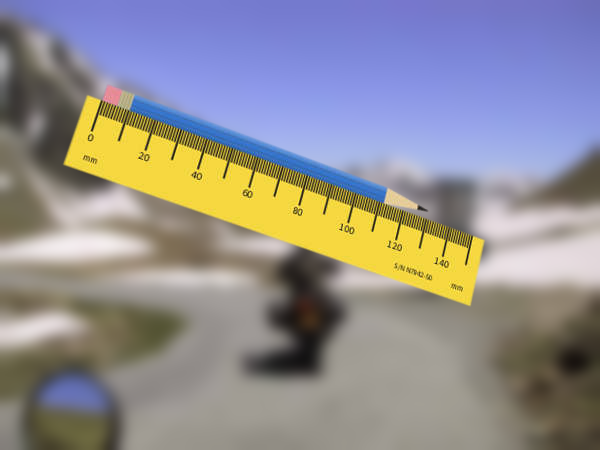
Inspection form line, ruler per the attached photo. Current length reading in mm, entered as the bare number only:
130
